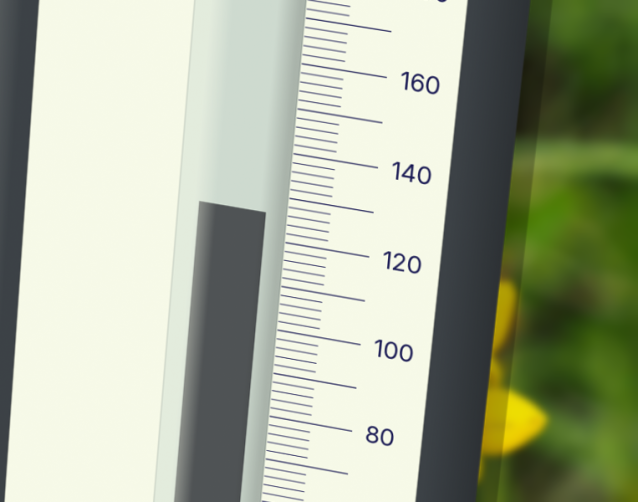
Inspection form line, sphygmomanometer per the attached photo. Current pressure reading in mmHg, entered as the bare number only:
126
